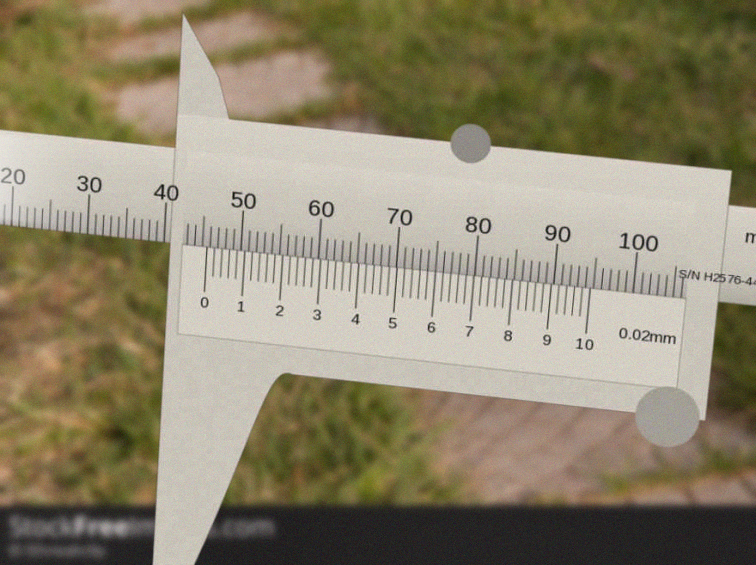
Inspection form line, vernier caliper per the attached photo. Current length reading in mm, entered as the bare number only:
45.6
